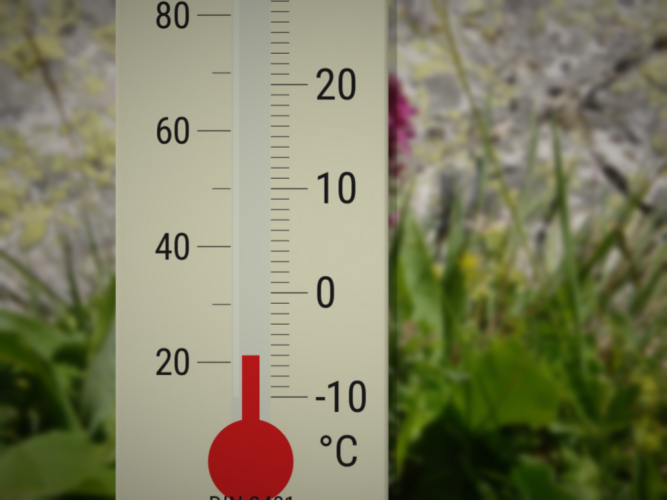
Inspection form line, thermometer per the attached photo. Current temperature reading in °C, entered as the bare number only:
-6
